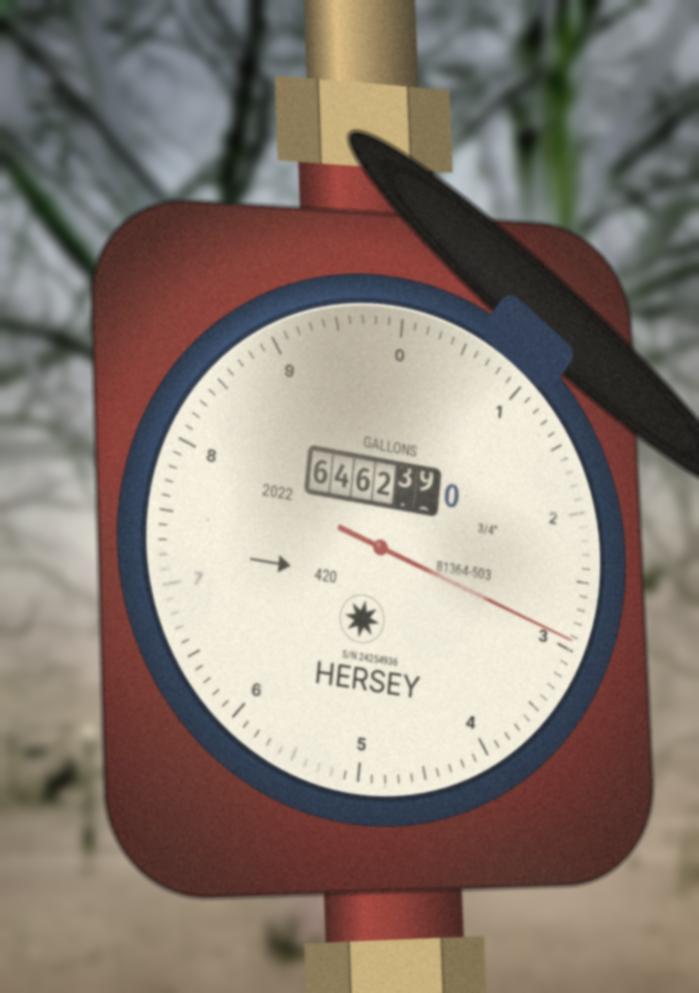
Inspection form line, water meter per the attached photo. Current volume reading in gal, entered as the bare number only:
6462392.9
